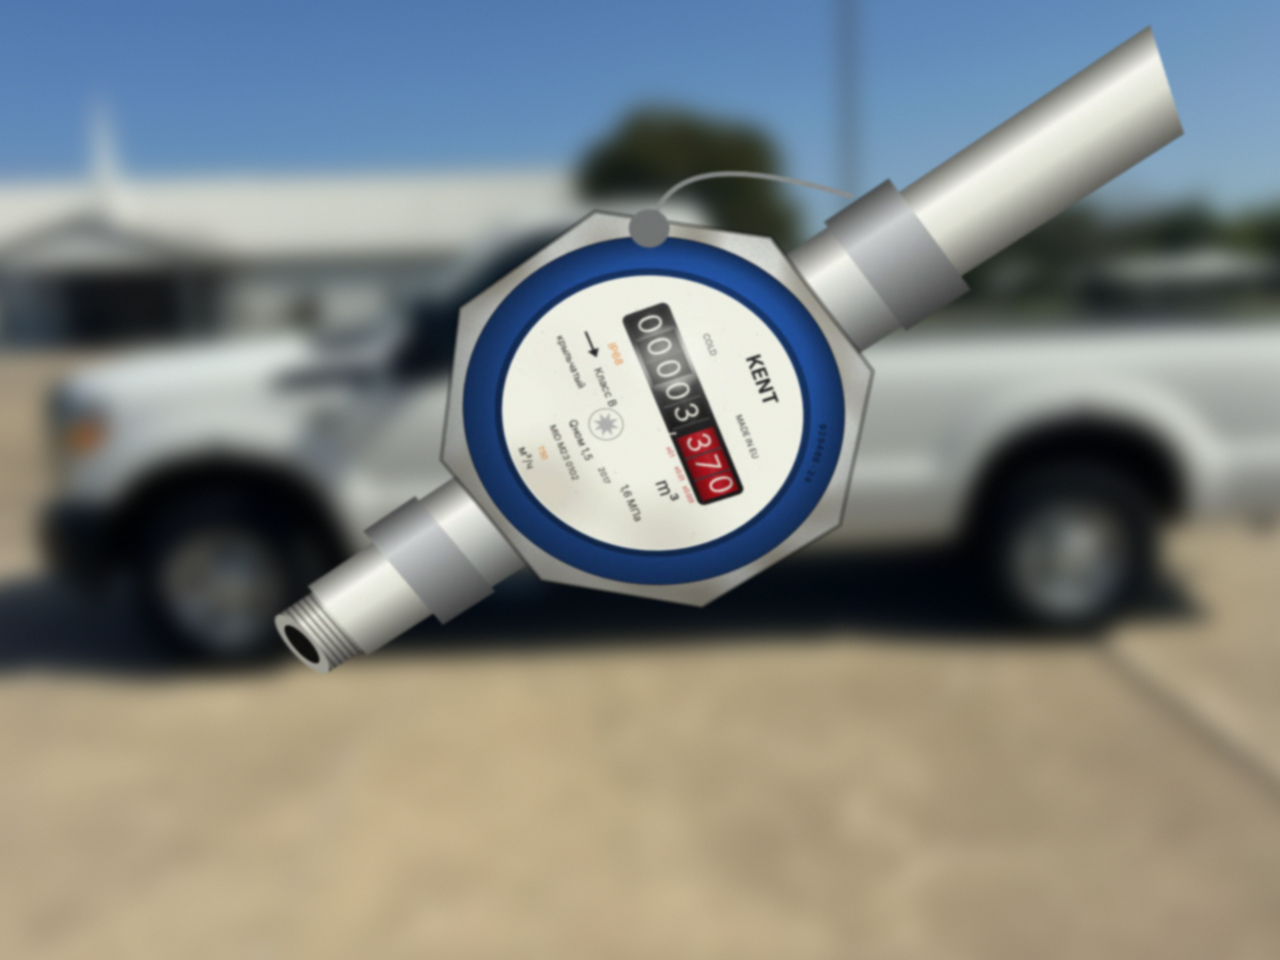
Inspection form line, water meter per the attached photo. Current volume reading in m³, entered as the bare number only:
3.370
